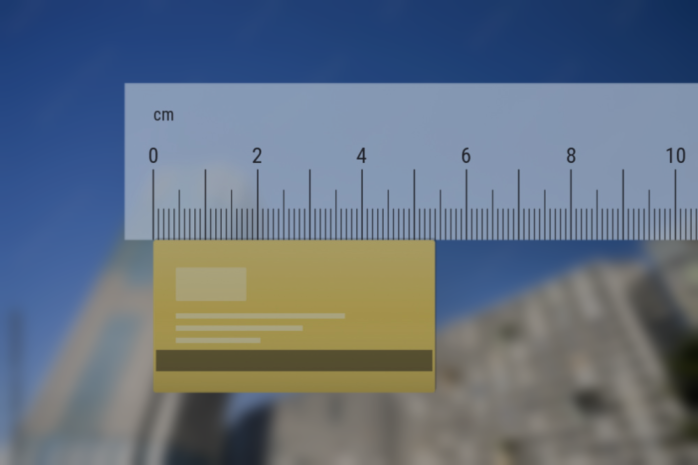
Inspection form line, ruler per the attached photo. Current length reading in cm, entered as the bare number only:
5.4
